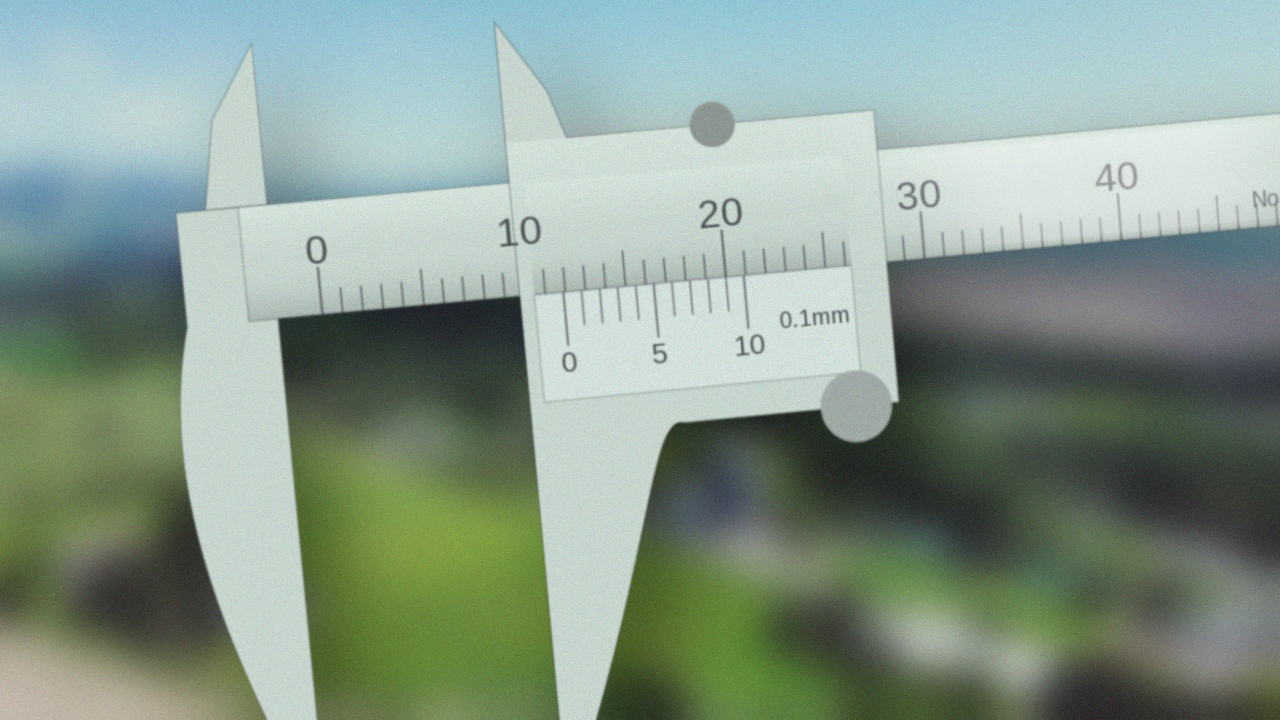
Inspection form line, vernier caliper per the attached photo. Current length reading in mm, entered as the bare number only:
11.9
